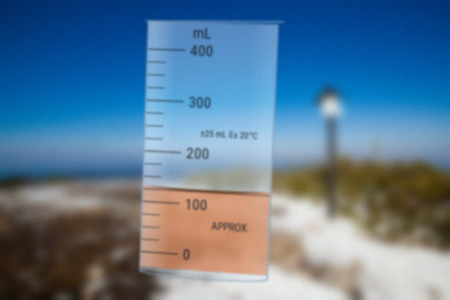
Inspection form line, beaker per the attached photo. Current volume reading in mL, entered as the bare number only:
125
